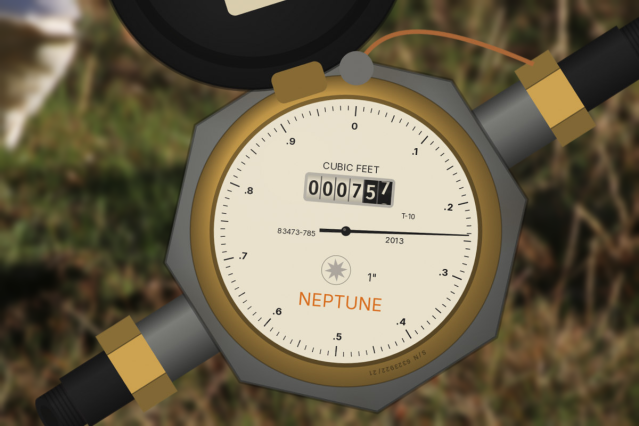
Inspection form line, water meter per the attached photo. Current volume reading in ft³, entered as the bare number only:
757.24
